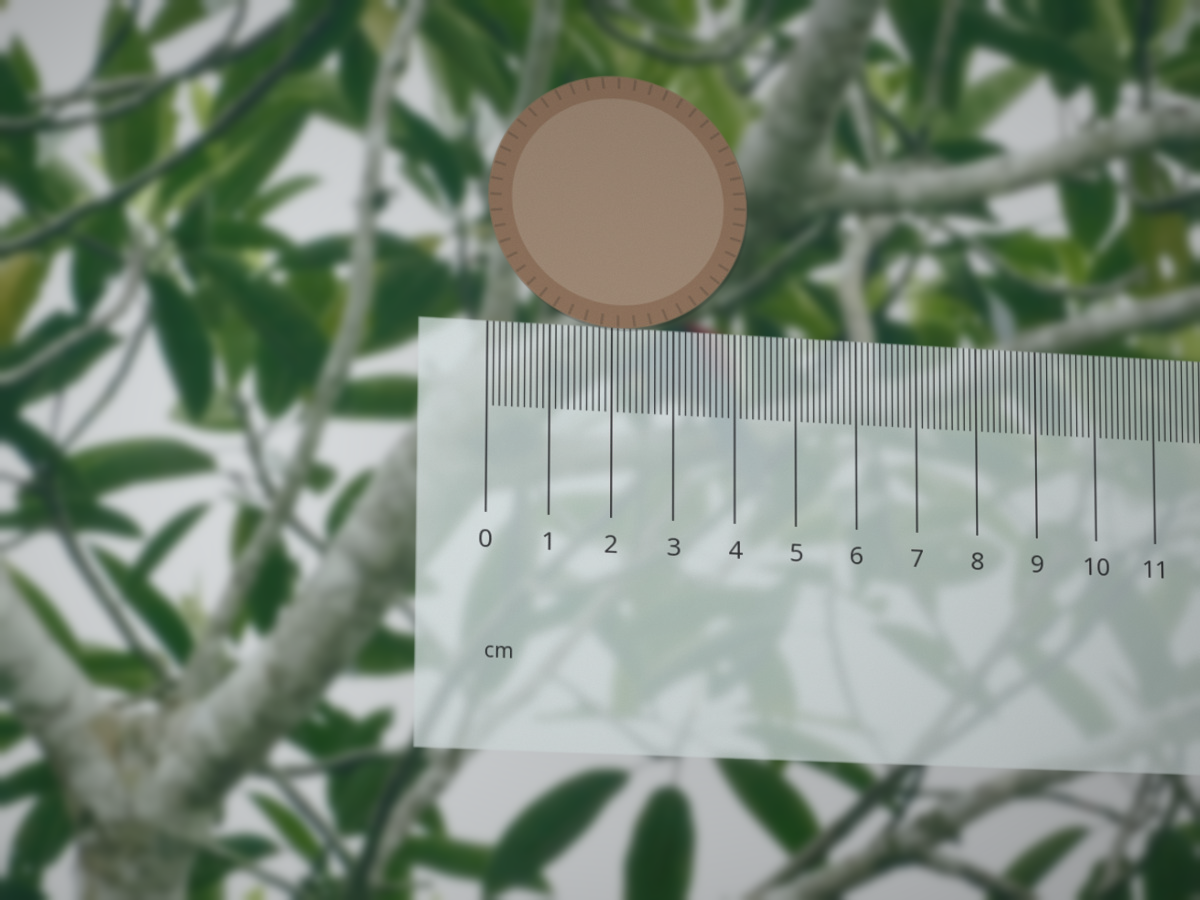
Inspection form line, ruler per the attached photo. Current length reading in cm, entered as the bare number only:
4.2
